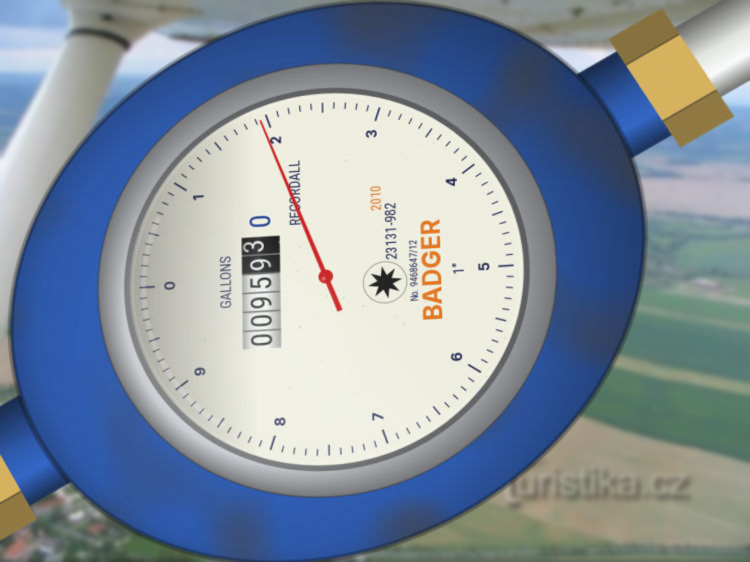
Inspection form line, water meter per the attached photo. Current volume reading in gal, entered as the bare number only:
95931.9
